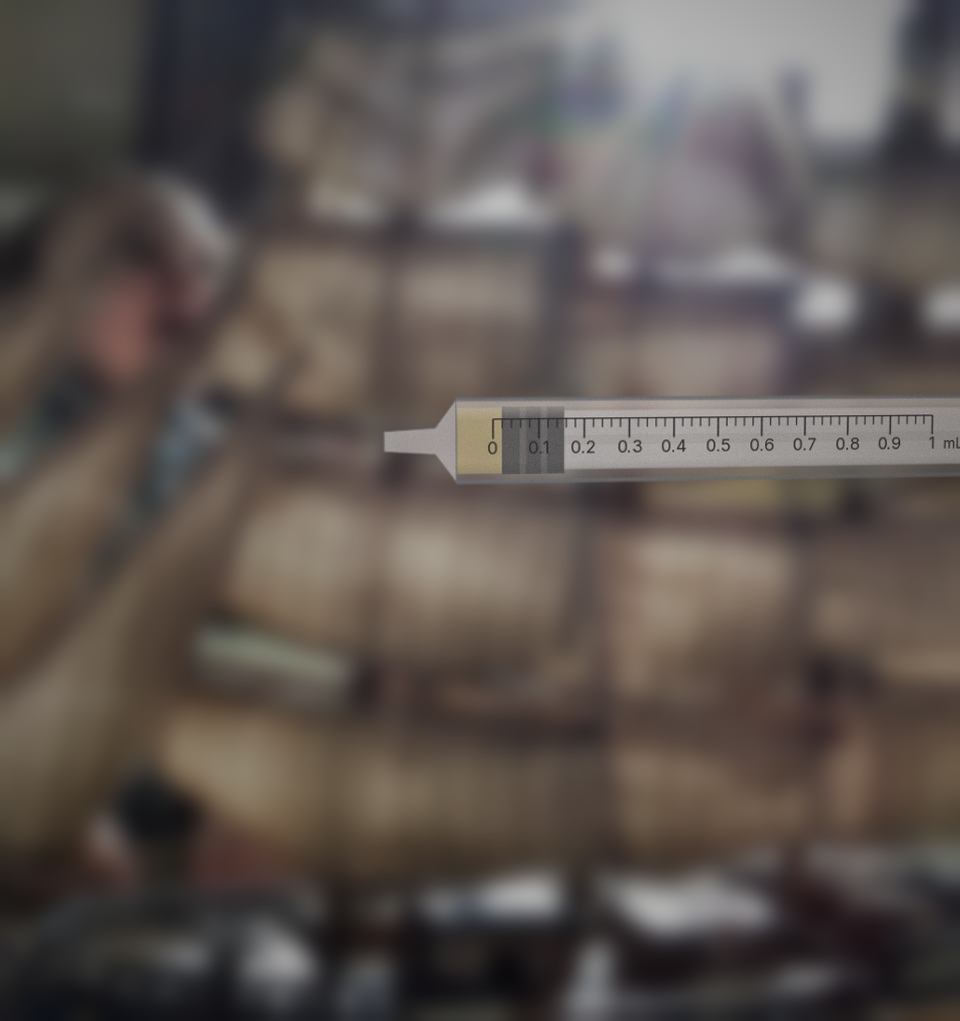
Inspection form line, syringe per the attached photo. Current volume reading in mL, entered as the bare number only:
0.02
